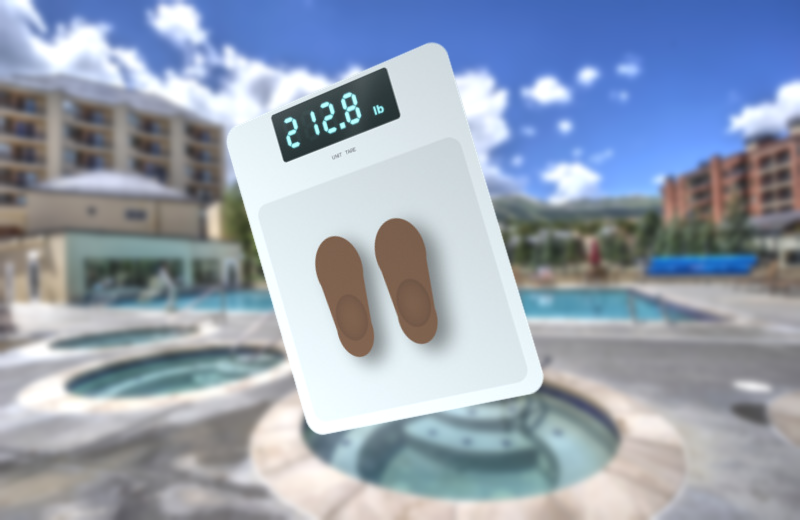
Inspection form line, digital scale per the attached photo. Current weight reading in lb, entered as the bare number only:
212.8
